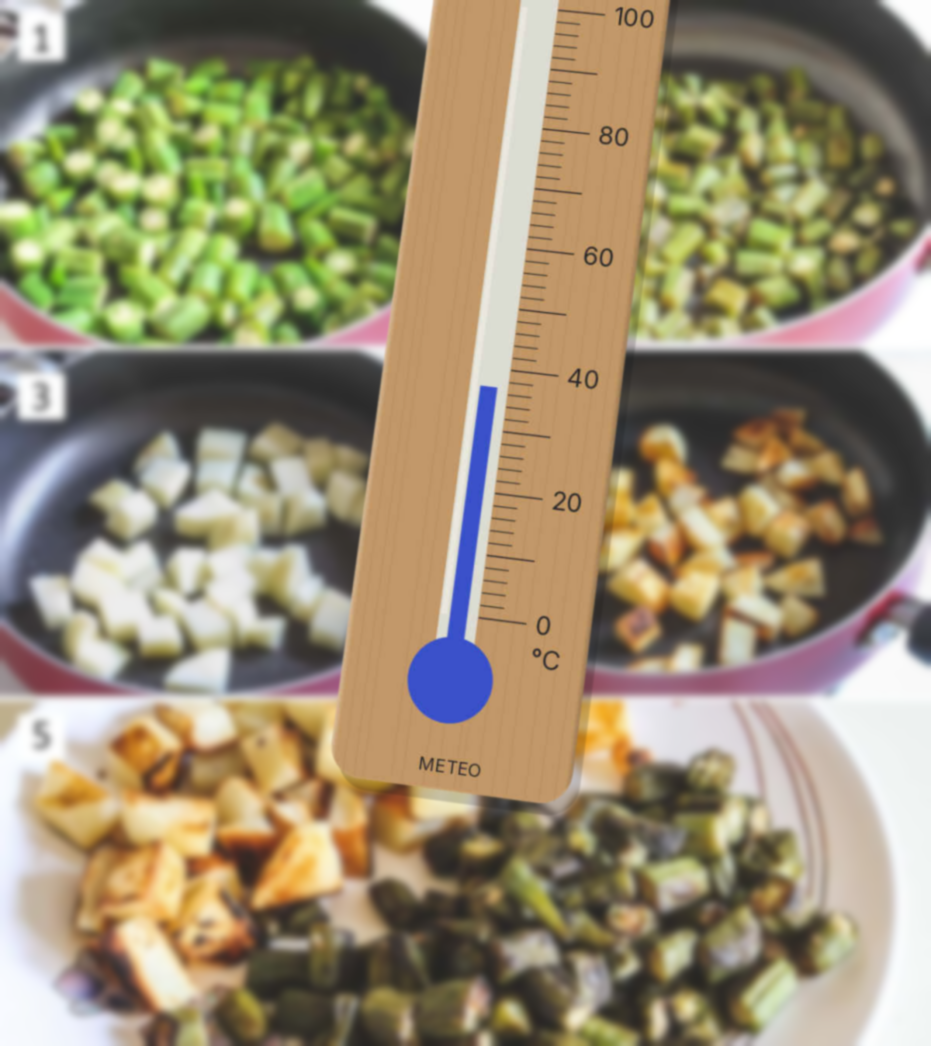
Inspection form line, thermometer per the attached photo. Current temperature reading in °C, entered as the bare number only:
37
